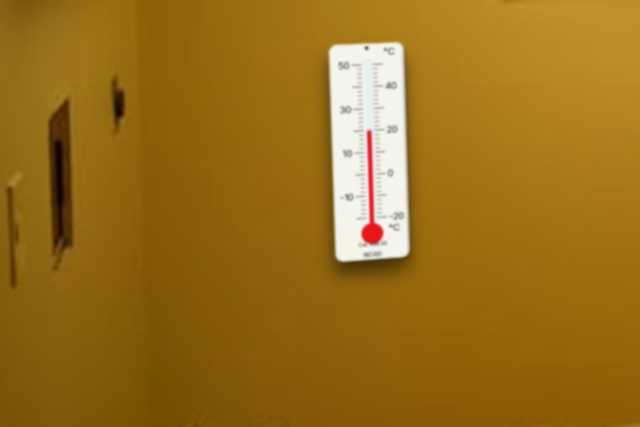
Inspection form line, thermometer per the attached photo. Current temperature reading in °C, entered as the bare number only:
20
